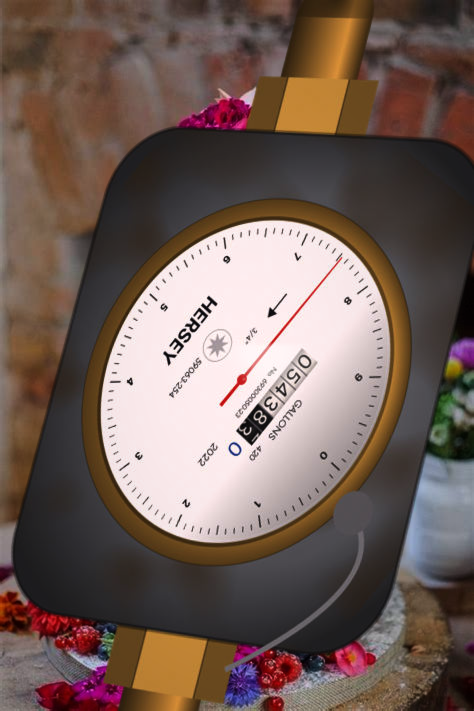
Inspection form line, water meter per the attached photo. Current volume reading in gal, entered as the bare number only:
543827.5
